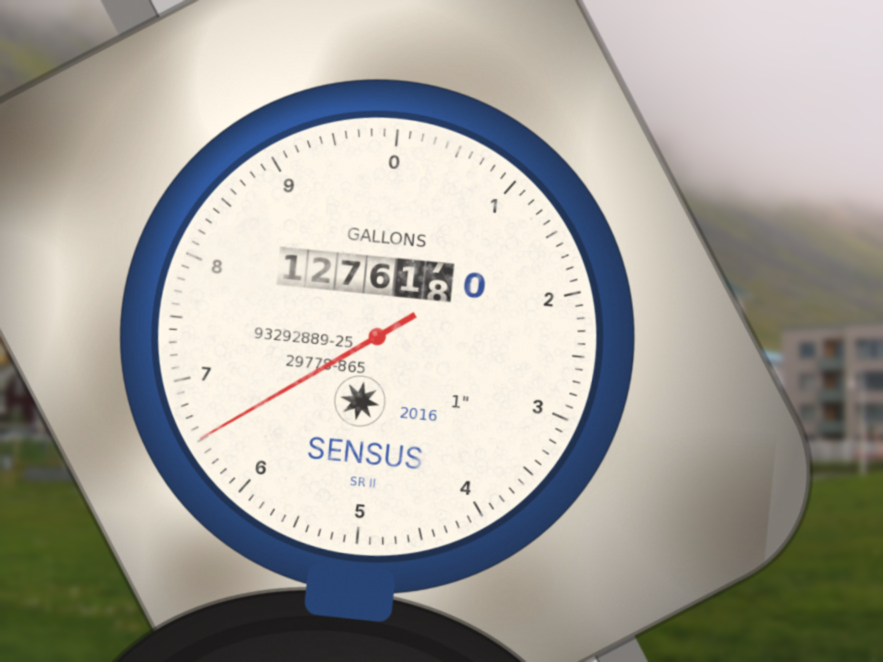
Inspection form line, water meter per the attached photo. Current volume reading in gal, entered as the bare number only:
1276176.5
